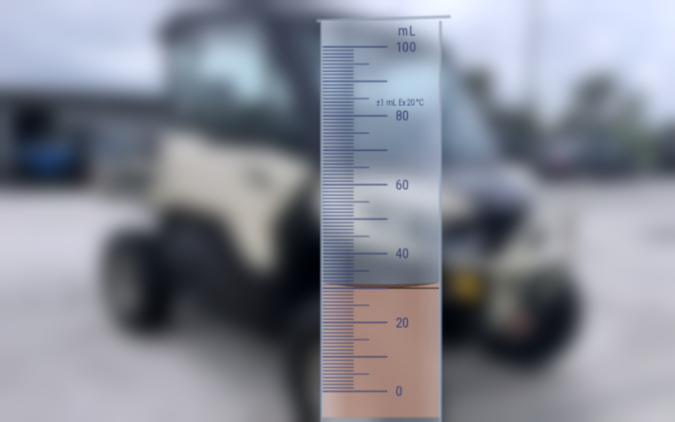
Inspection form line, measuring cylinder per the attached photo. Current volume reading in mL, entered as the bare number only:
30
